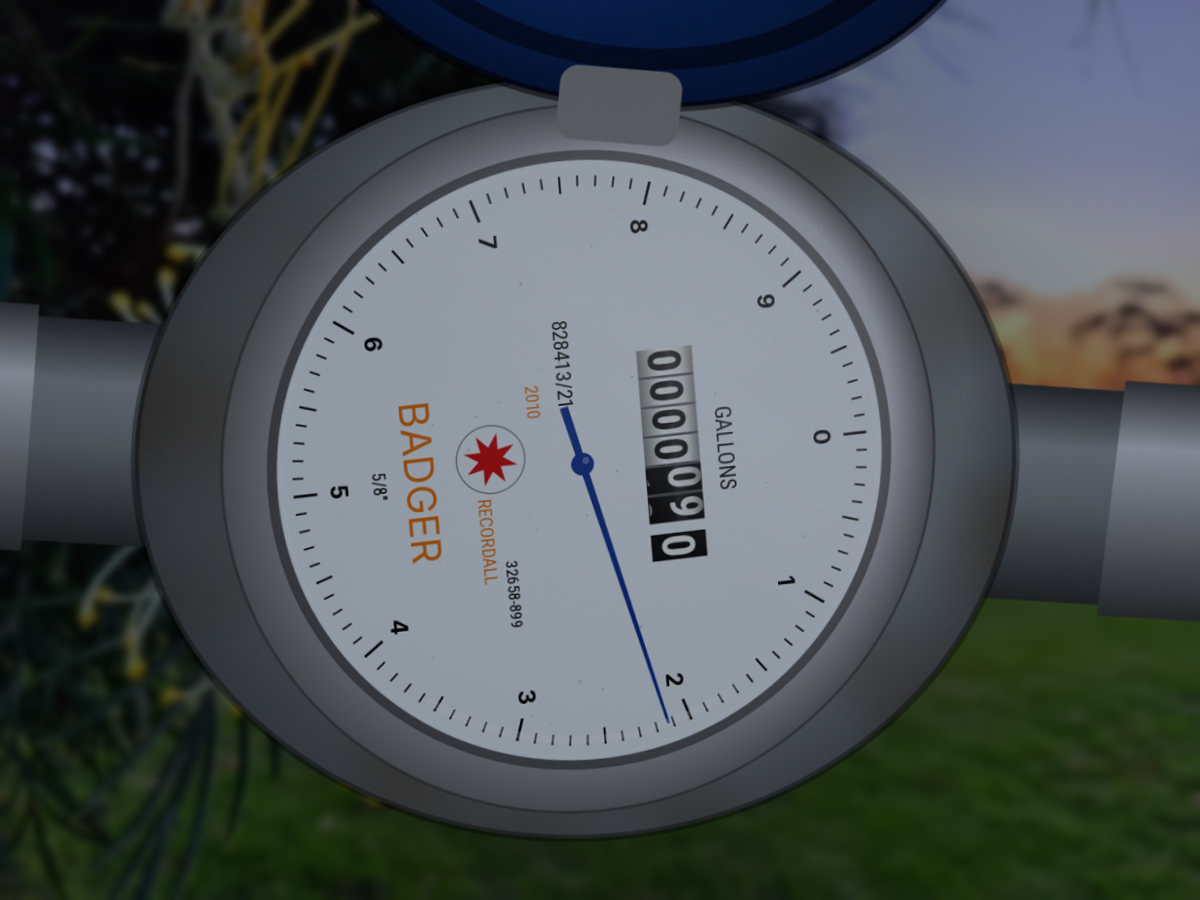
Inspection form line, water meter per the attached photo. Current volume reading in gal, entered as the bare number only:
92.1
